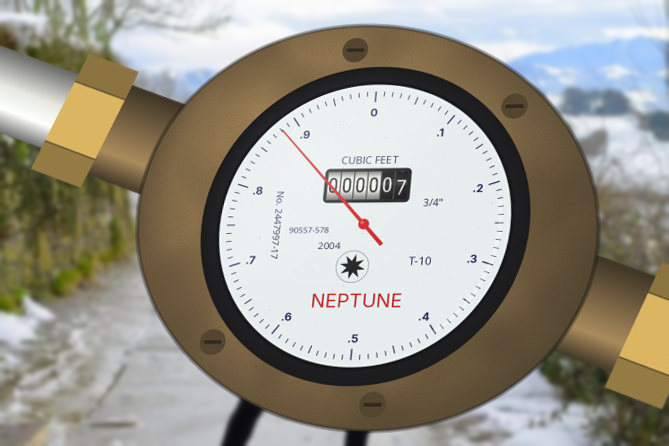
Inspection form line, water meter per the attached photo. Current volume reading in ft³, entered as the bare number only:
6.88
